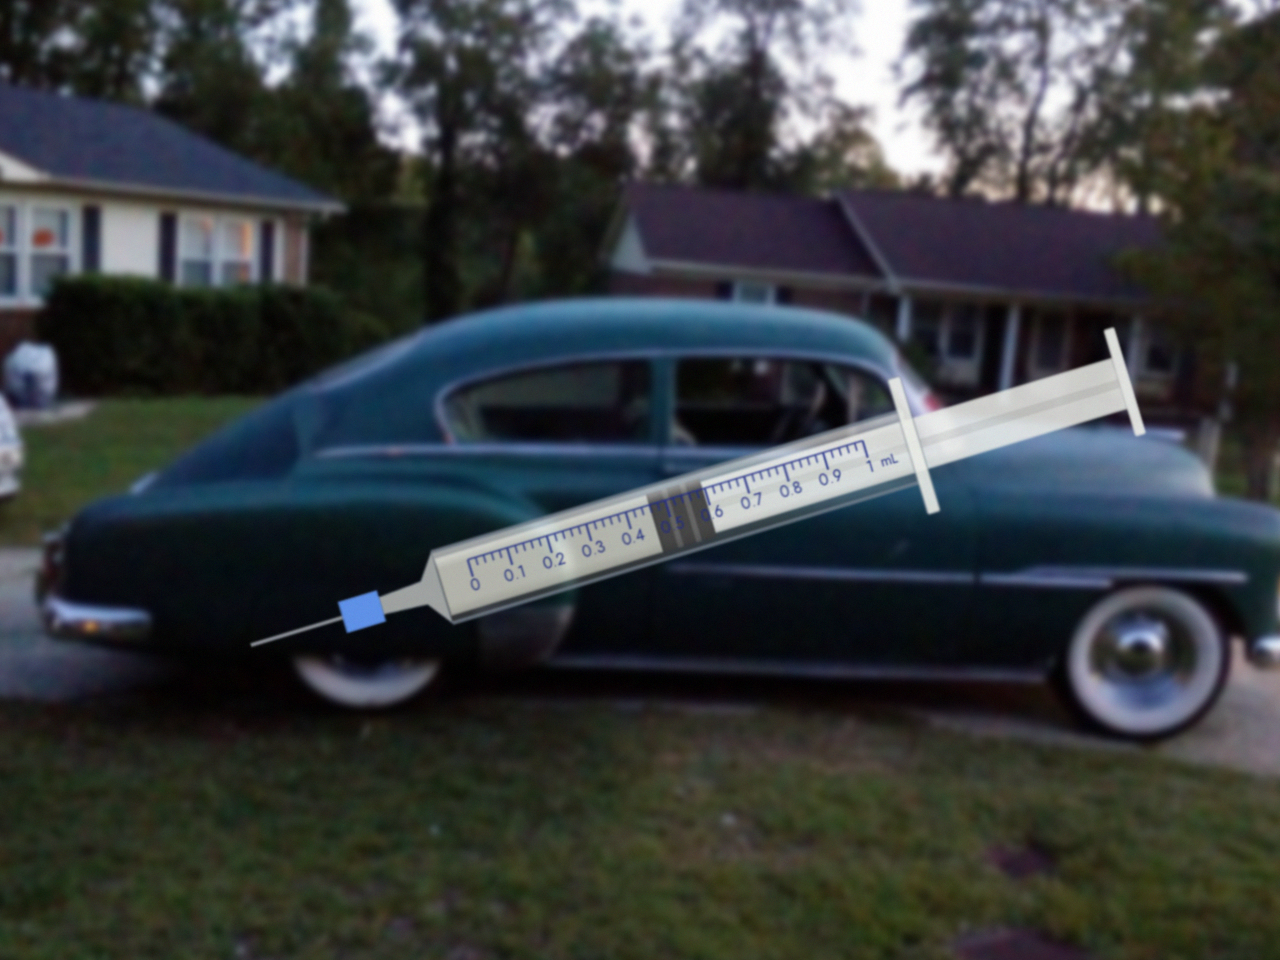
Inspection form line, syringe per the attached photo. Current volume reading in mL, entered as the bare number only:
0.46
